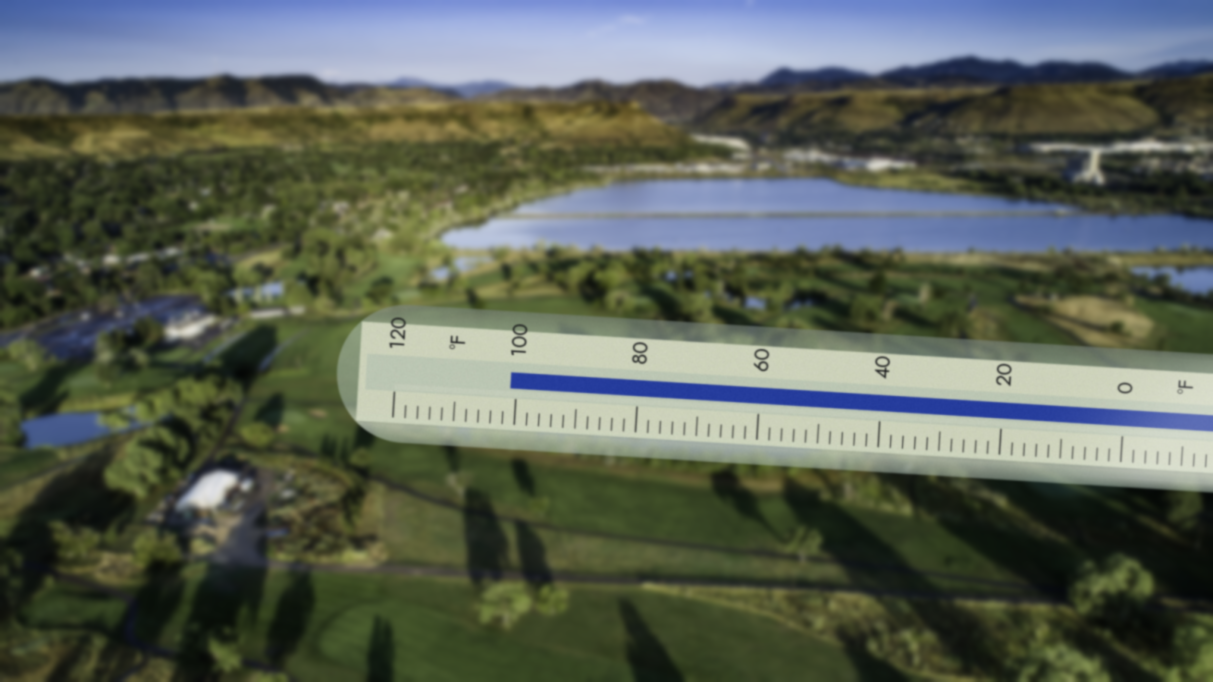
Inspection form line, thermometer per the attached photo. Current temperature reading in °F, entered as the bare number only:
101
